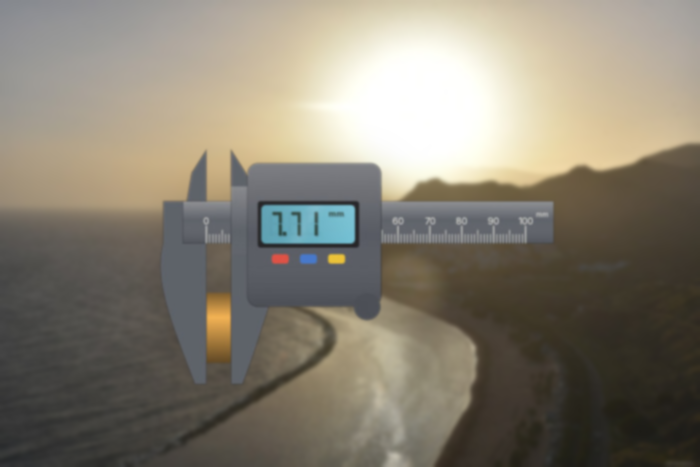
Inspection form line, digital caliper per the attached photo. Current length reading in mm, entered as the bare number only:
7.71
